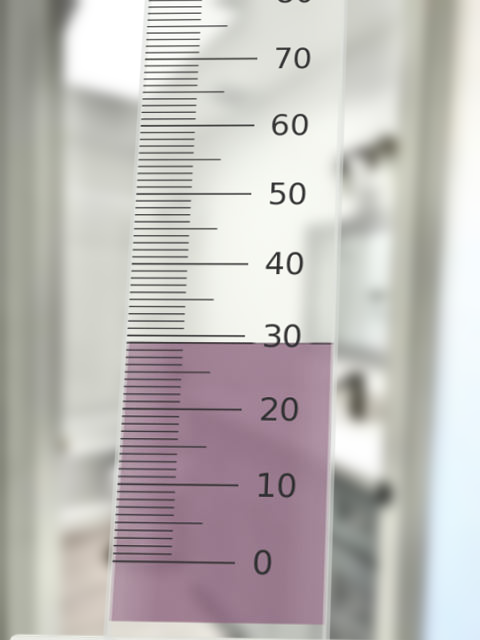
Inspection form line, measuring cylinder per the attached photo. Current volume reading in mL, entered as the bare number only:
29
